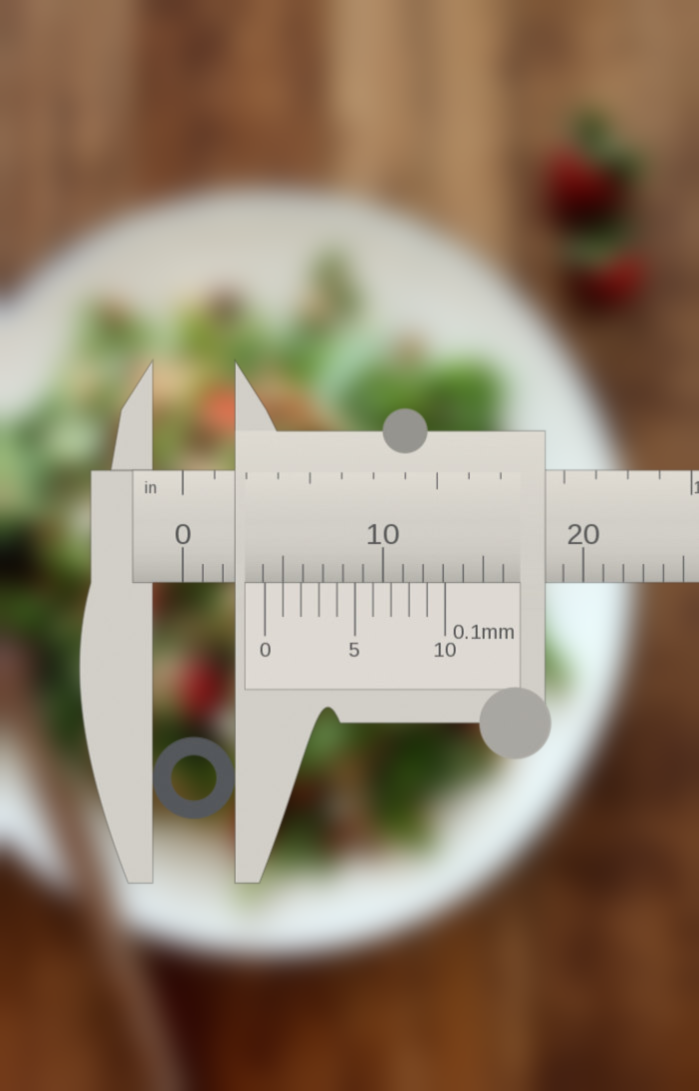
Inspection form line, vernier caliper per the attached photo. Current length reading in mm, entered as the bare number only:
4.1
